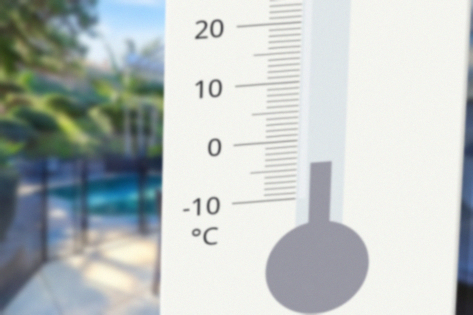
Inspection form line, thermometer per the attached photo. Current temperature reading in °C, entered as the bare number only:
-4
